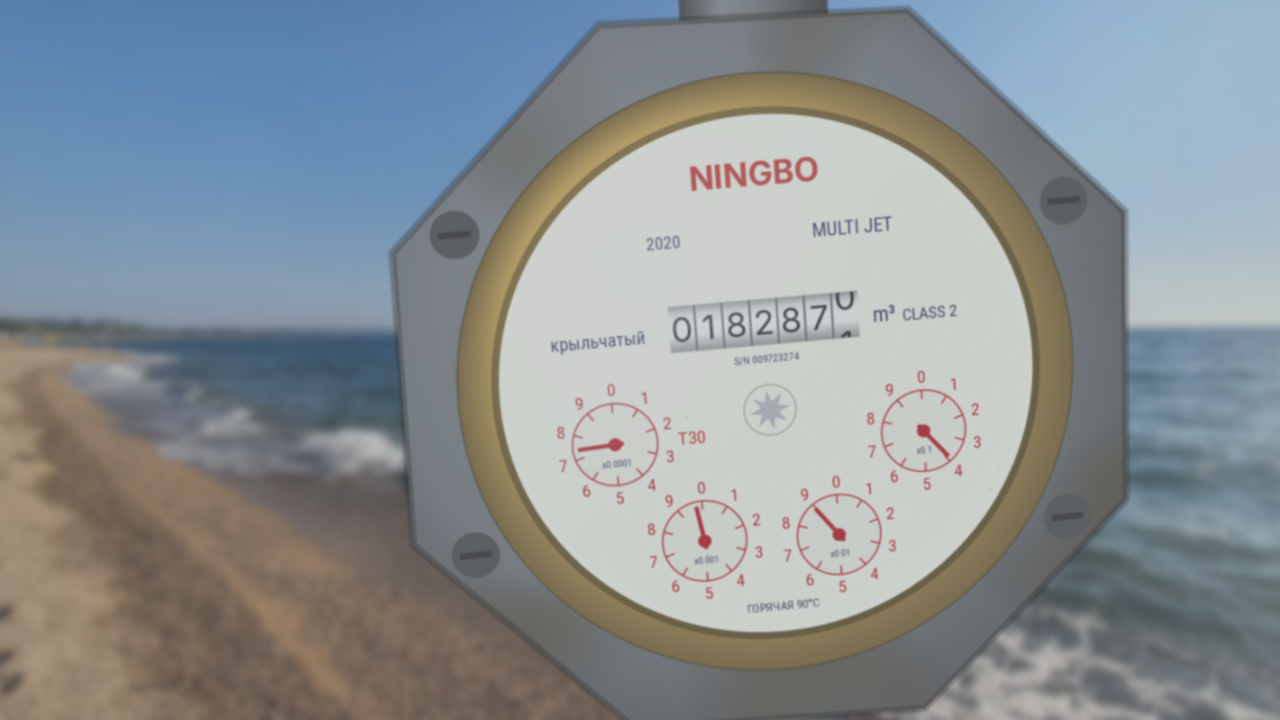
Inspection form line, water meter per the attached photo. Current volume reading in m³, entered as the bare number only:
182870.3897
